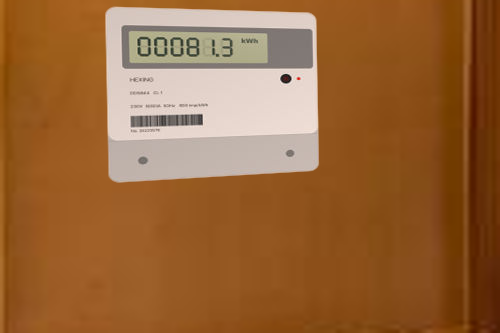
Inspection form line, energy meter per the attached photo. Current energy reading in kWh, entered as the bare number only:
81.3
